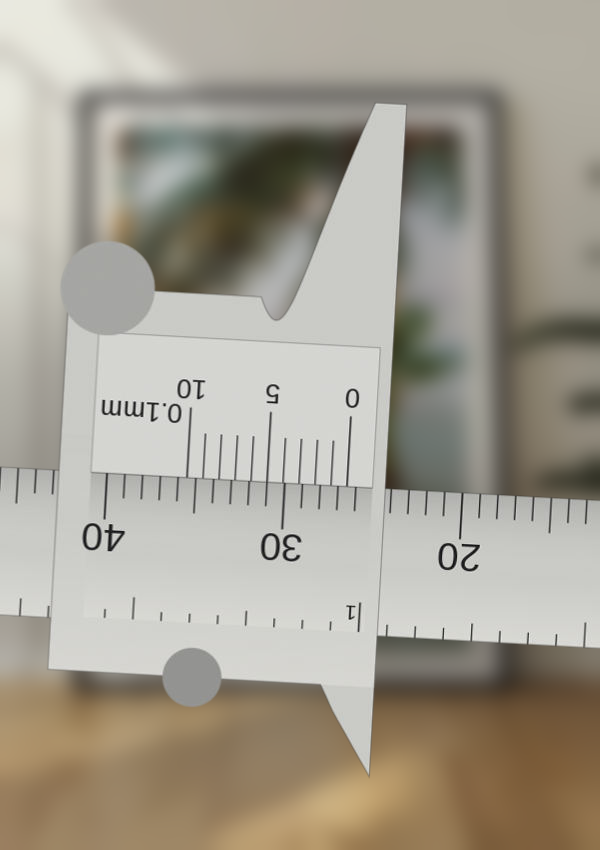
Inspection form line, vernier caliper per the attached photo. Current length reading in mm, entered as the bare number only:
26.5
